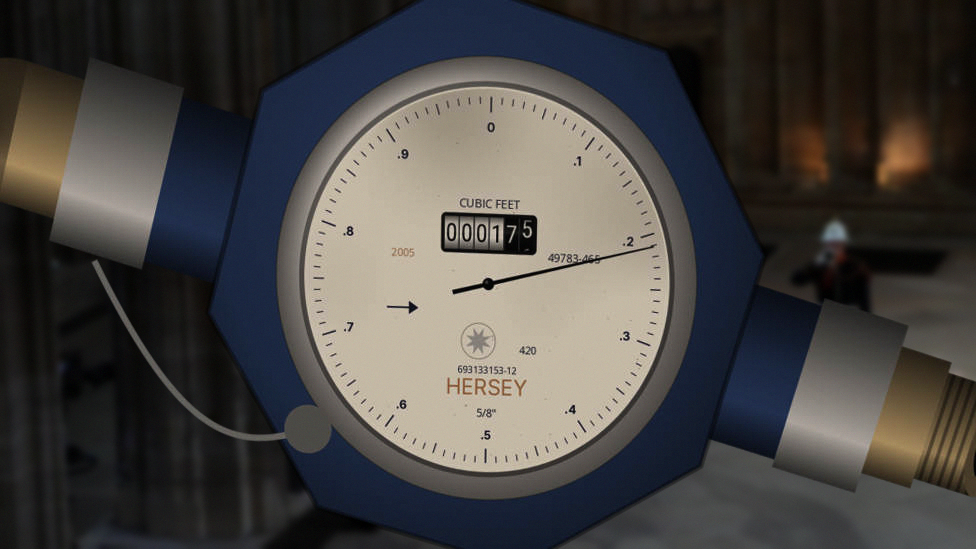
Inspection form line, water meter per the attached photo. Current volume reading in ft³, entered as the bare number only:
175.21
